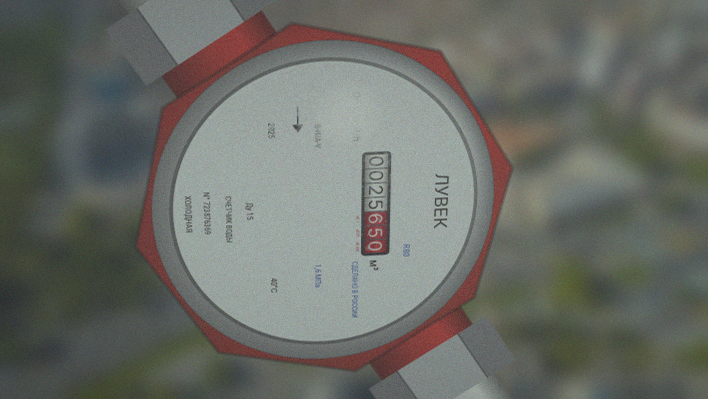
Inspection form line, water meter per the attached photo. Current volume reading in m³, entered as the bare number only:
25.650
